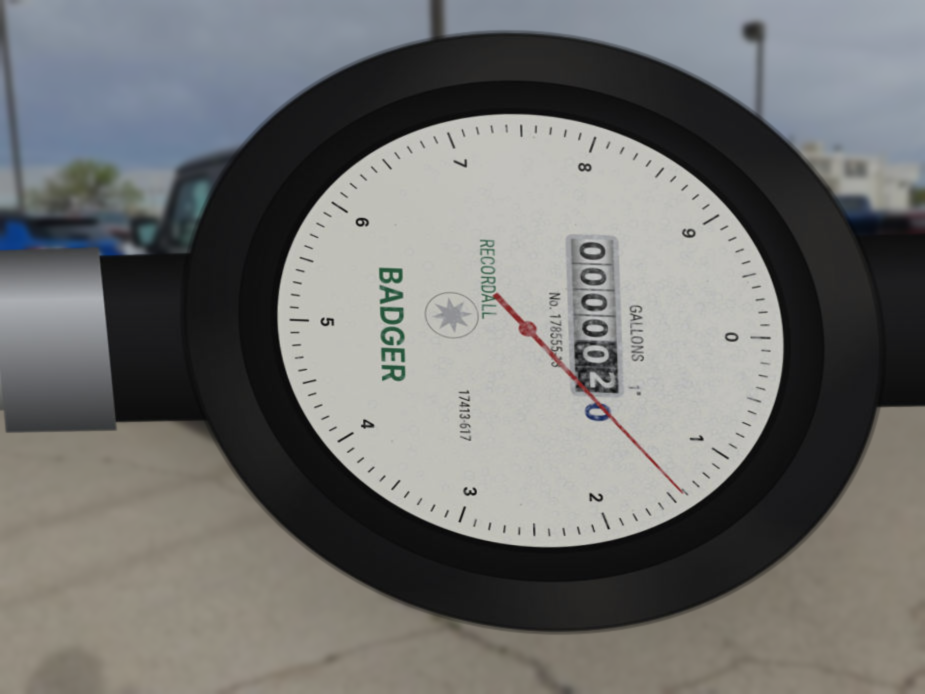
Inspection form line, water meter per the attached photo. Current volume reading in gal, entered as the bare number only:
21.4
